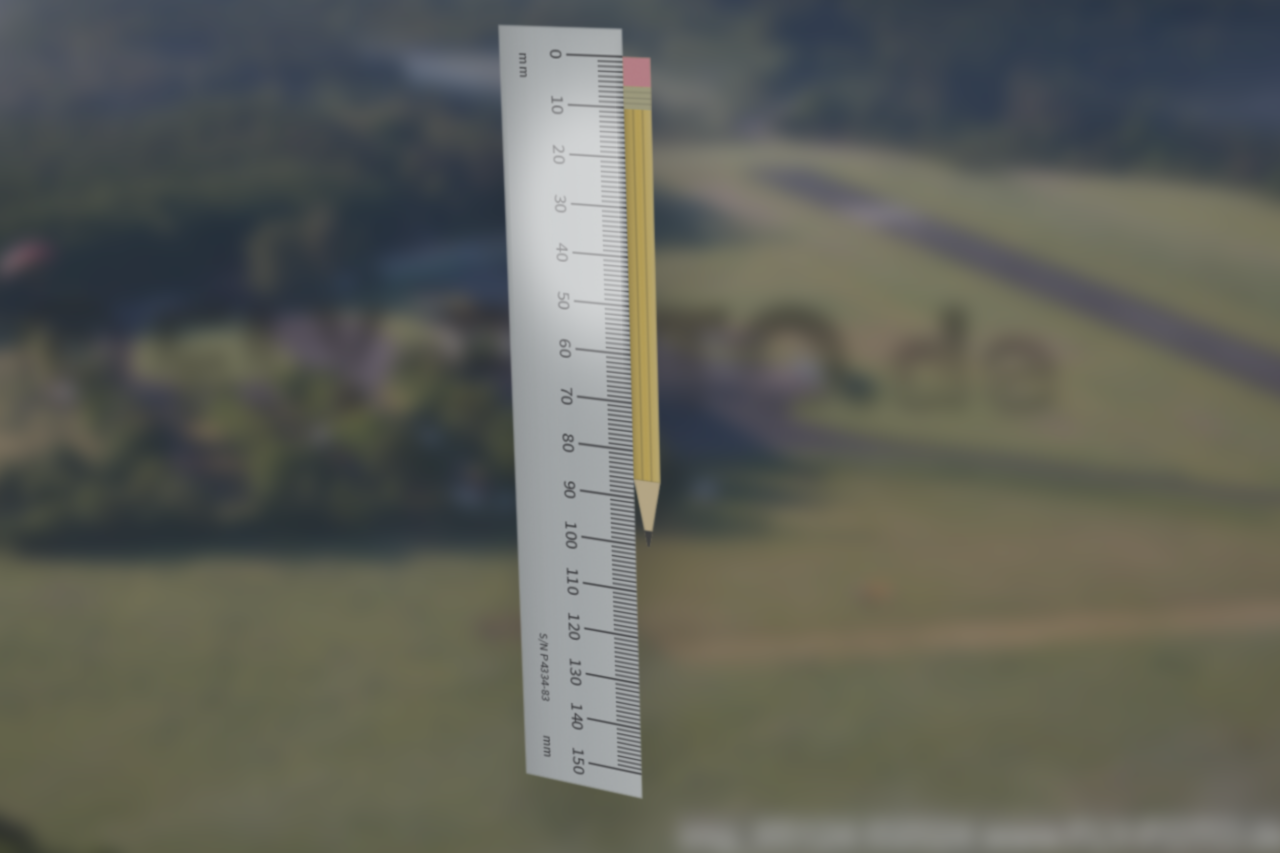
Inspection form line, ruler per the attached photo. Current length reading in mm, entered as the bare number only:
100
